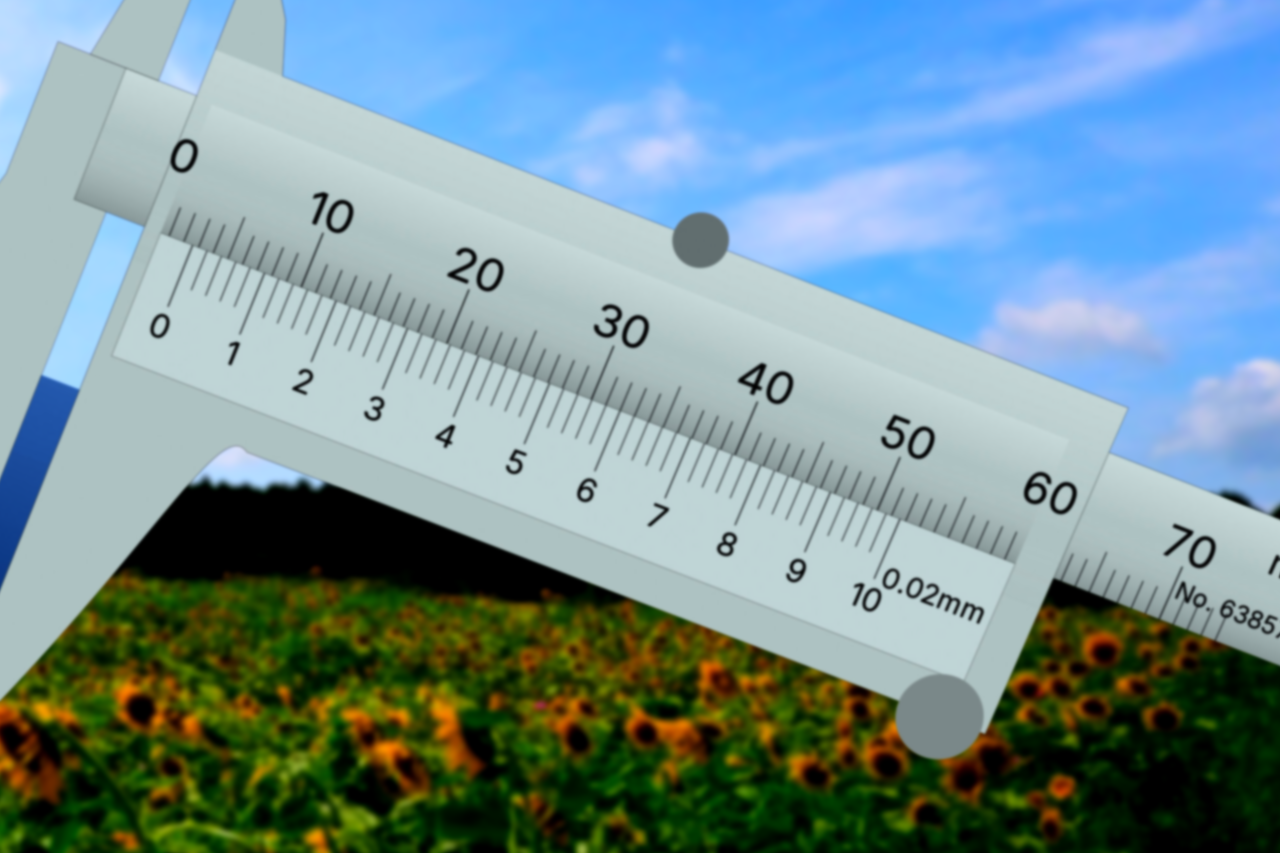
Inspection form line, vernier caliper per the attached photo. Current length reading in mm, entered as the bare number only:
2.6
